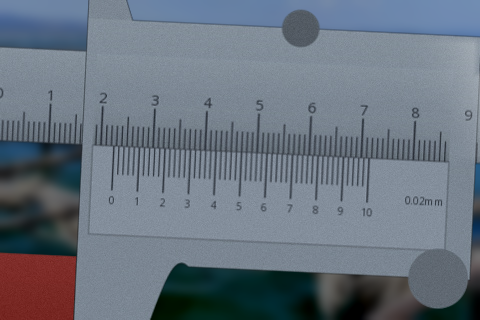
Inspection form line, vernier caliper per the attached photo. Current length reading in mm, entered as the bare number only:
22.5
